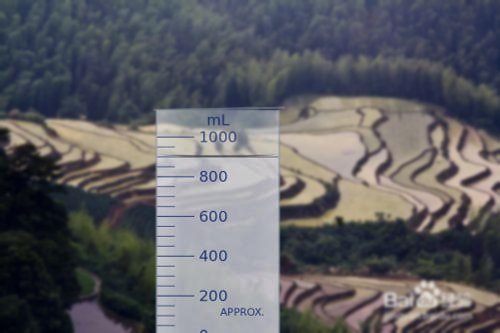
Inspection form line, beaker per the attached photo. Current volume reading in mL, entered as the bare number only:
900
